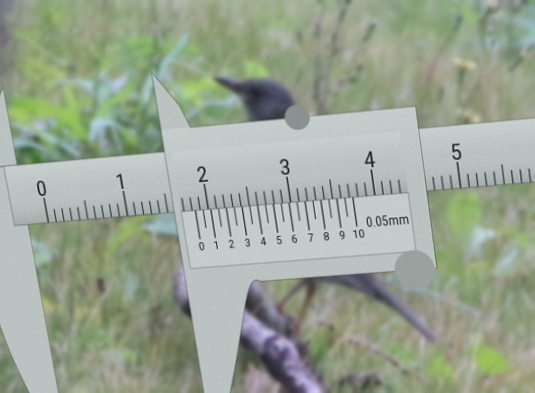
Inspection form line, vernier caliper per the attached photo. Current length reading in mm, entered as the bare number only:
18.4
